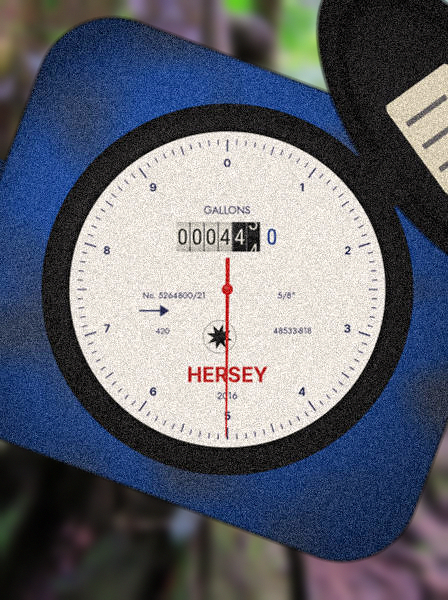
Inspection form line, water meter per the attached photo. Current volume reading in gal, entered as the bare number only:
4435.0
